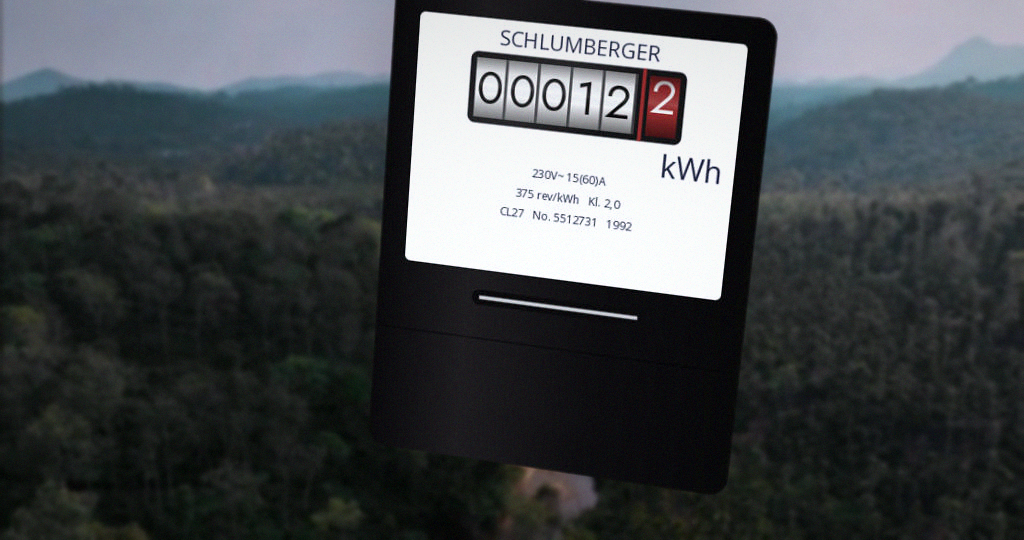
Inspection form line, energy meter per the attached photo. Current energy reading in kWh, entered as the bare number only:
12.2
